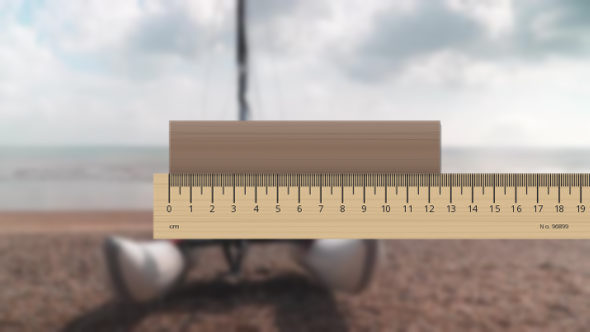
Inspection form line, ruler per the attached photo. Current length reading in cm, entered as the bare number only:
12.5
